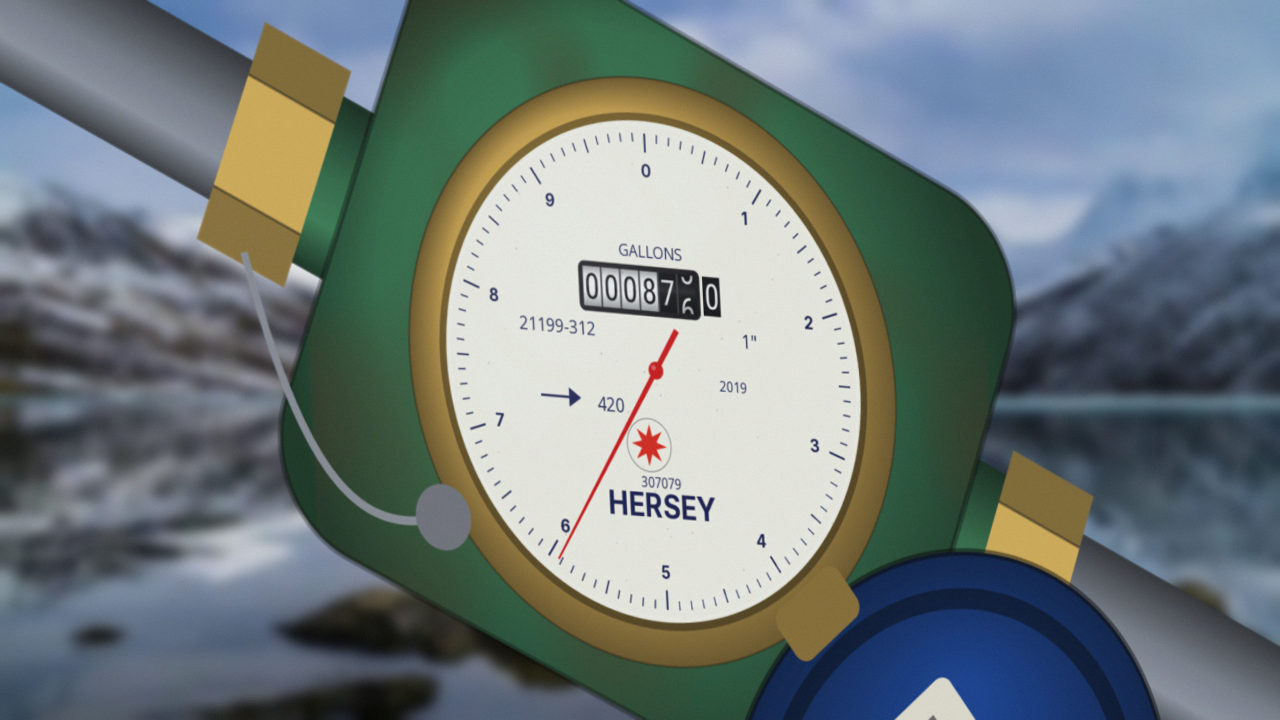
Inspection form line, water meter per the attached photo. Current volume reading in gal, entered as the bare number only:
8755.9
